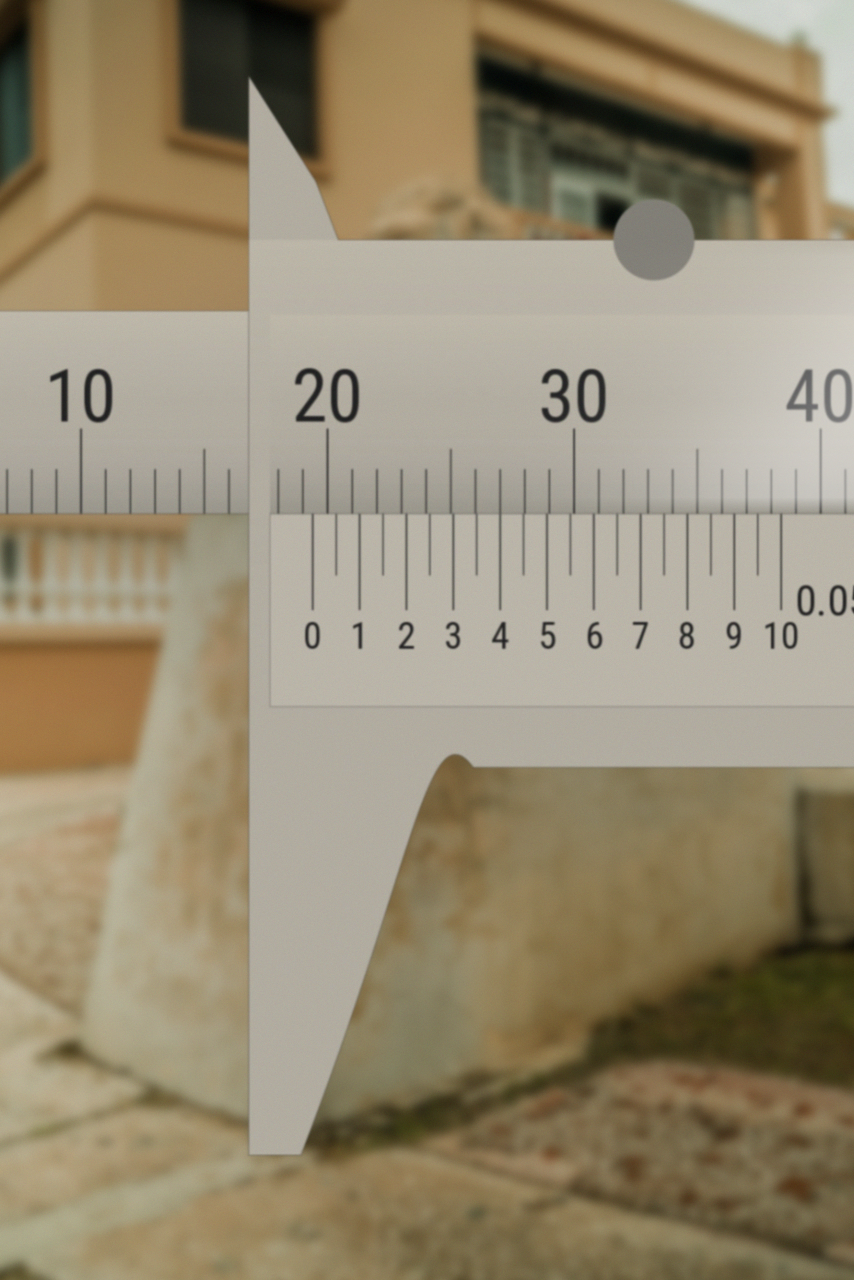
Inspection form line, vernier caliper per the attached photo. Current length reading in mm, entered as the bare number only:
19.4
